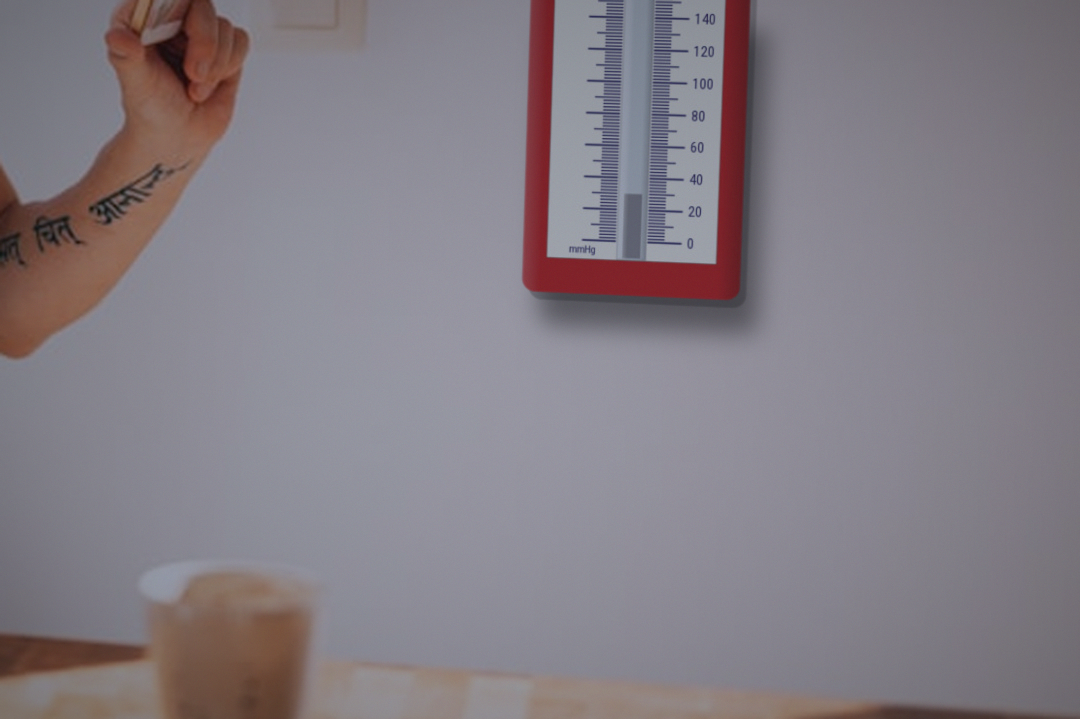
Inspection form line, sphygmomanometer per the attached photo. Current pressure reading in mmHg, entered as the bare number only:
30
